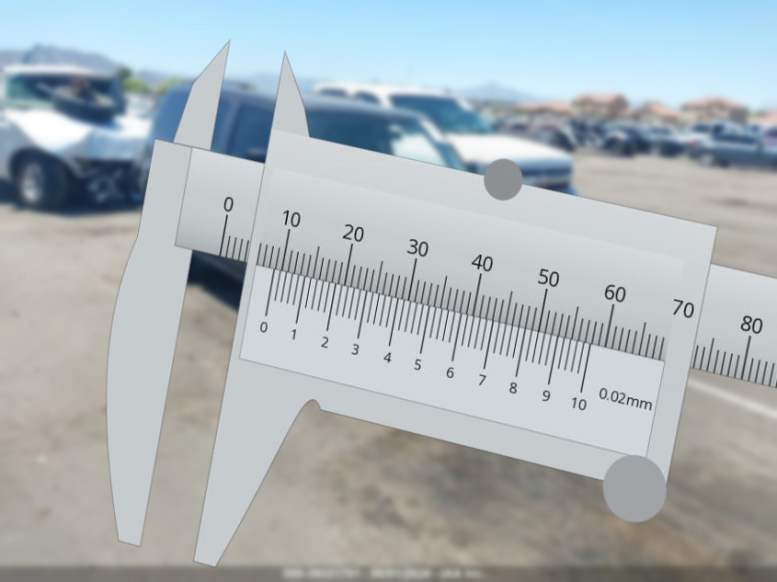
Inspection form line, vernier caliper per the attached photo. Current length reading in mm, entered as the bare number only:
8.8
